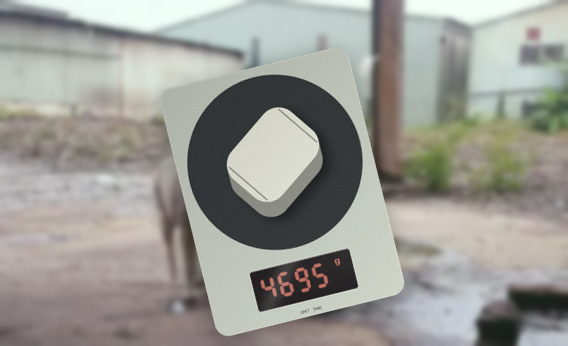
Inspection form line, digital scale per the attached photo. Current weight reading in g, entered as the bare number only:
4695
